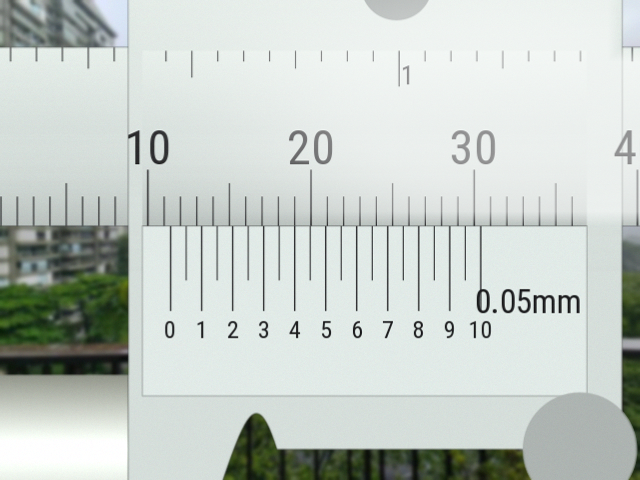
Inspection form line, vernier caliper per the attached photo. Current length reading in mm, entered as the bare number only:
11.4
